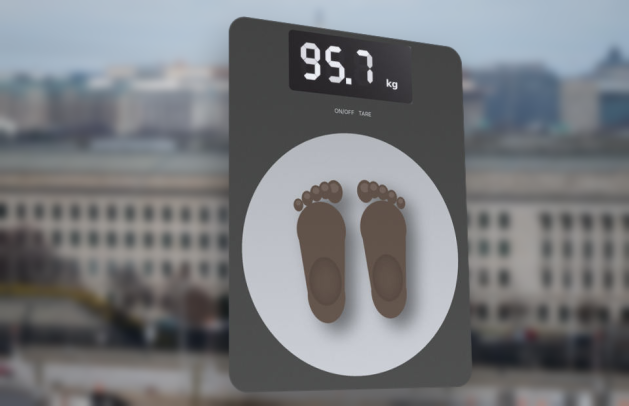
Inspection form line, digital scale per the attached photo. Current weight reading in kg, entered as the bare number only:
95.7
